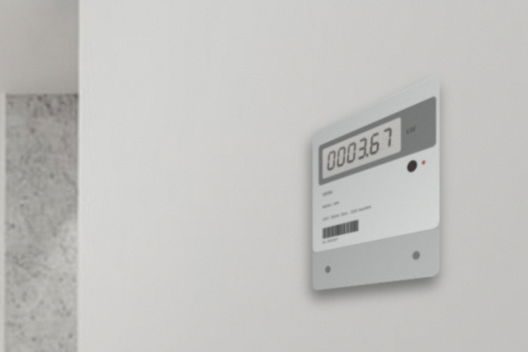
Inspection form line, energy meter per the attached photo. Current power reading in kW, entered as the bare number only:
3.67
